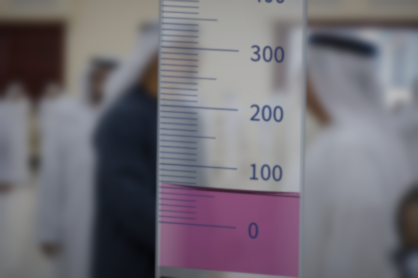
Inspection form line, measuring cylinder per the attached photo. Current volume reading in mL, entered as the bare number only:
60
